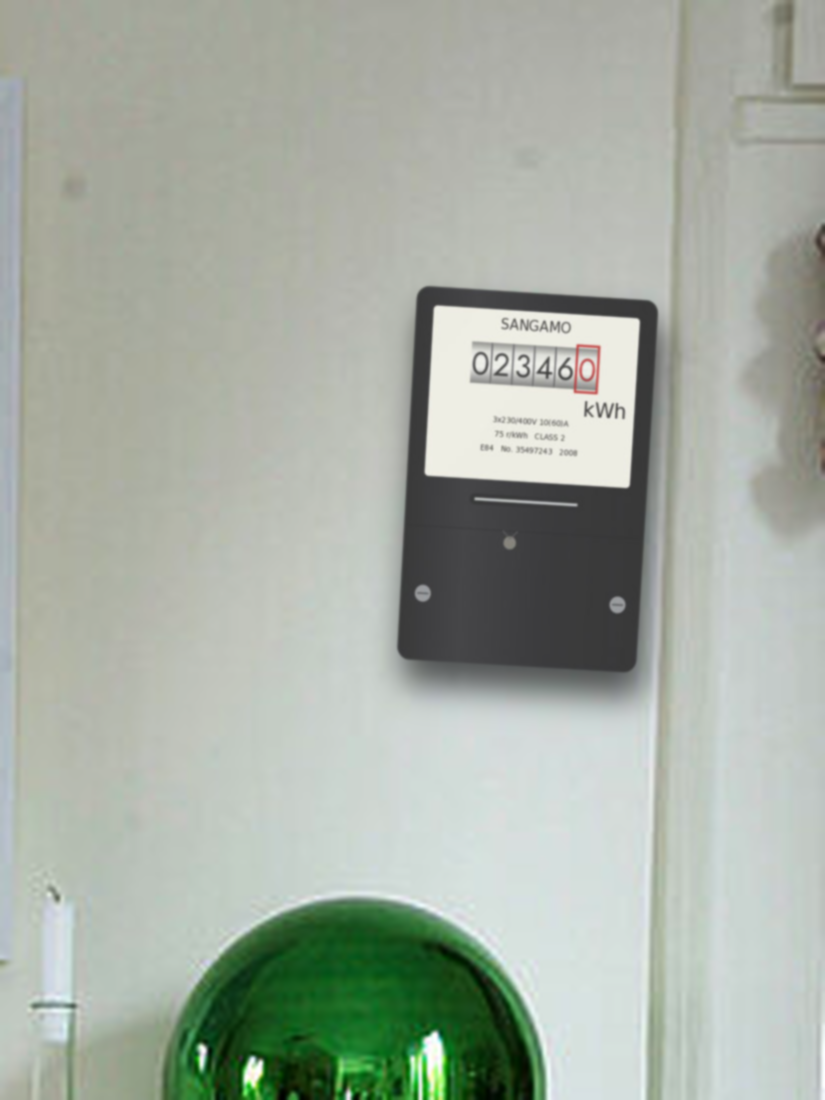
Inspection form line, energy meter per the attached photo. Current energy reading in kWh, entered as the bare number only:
2346.0
